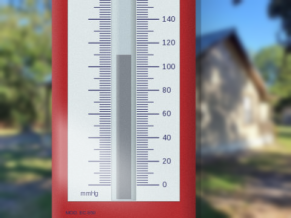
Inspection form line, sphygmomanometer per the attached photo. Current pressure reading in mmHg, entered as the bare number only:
110
